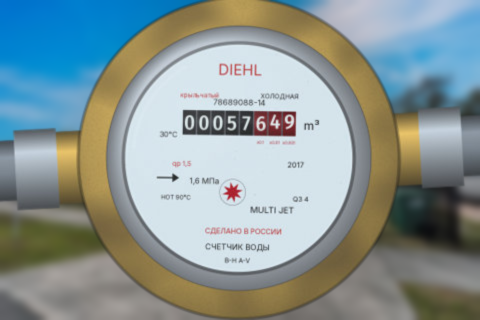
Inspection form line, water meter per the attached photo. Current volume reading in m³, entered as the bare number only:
57.649
